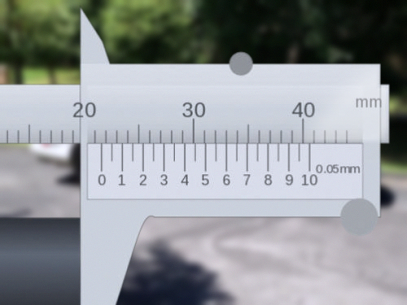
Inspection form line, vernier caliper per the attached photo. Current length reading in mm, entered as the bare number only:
21.6
